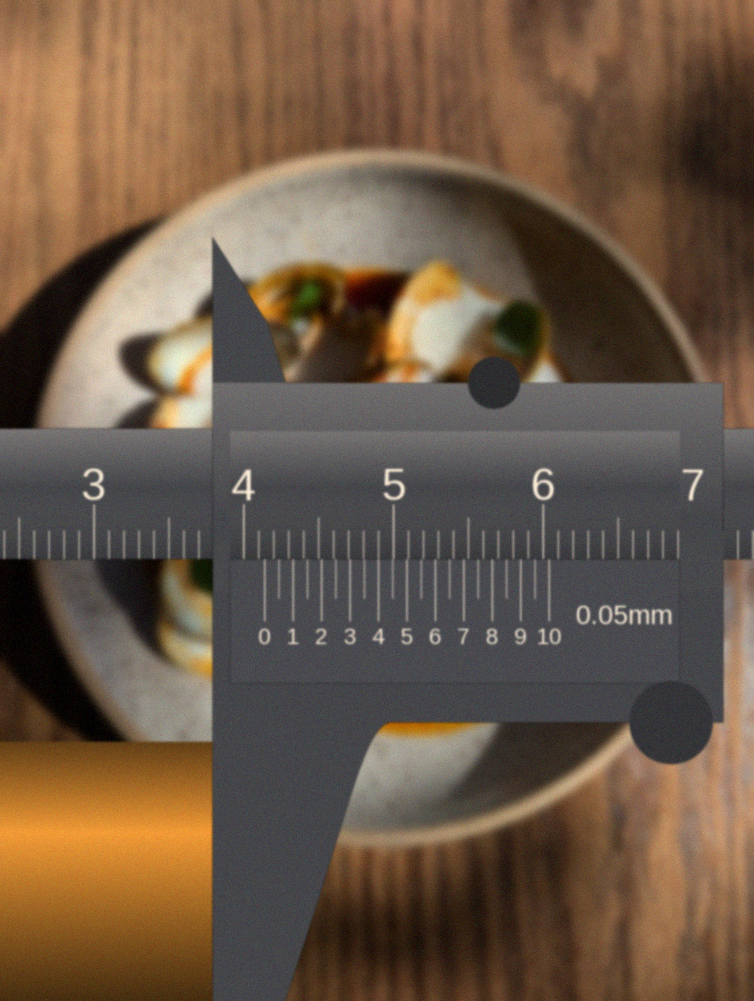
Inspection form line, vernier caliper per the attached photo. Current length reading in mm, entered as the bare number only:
41.4
